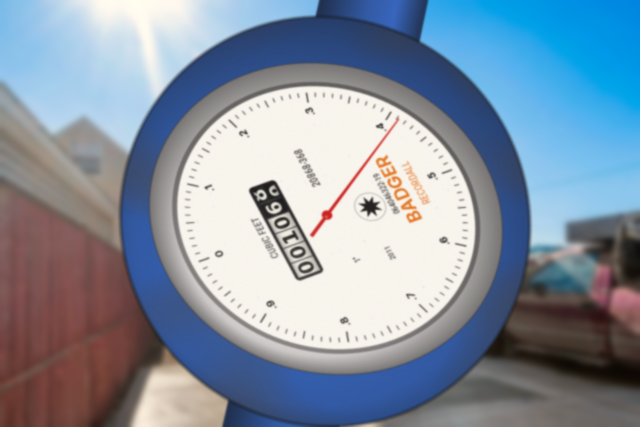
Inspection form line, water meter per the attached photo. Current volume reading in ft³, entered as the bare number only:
1068.41
